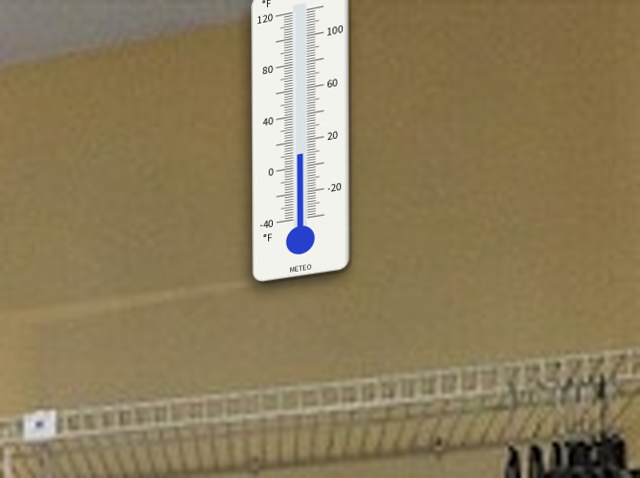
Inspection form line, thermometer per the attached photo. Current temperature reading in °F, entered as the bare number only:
10
